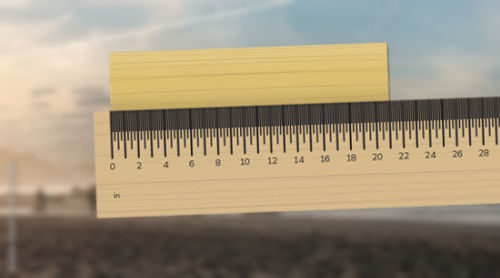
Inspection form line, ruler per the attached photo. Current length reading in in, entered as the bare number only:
21
